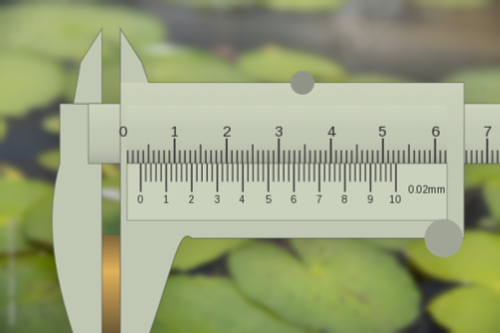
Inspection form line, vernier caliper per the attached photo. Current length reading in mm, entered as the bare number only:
3.5
